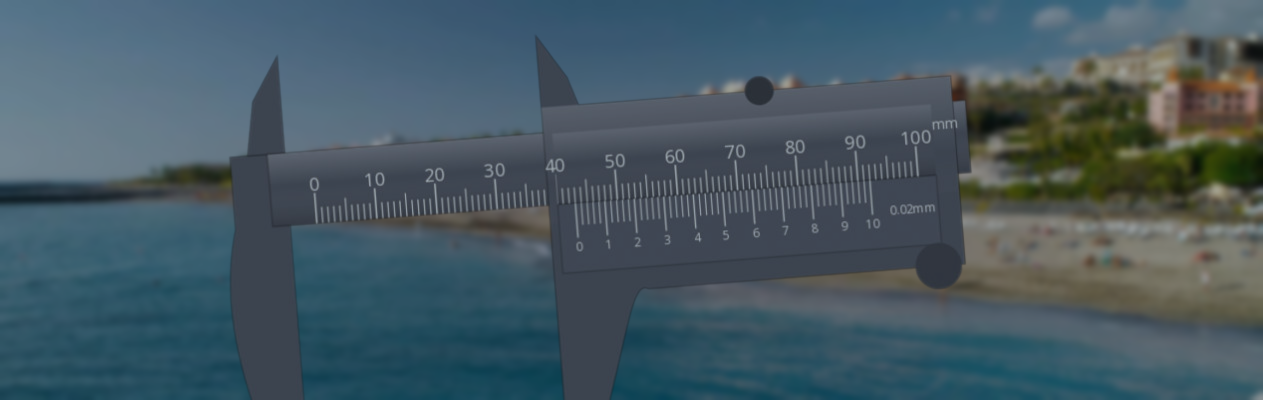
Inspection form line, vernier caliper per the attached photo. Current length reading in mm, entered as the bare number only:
43.0
